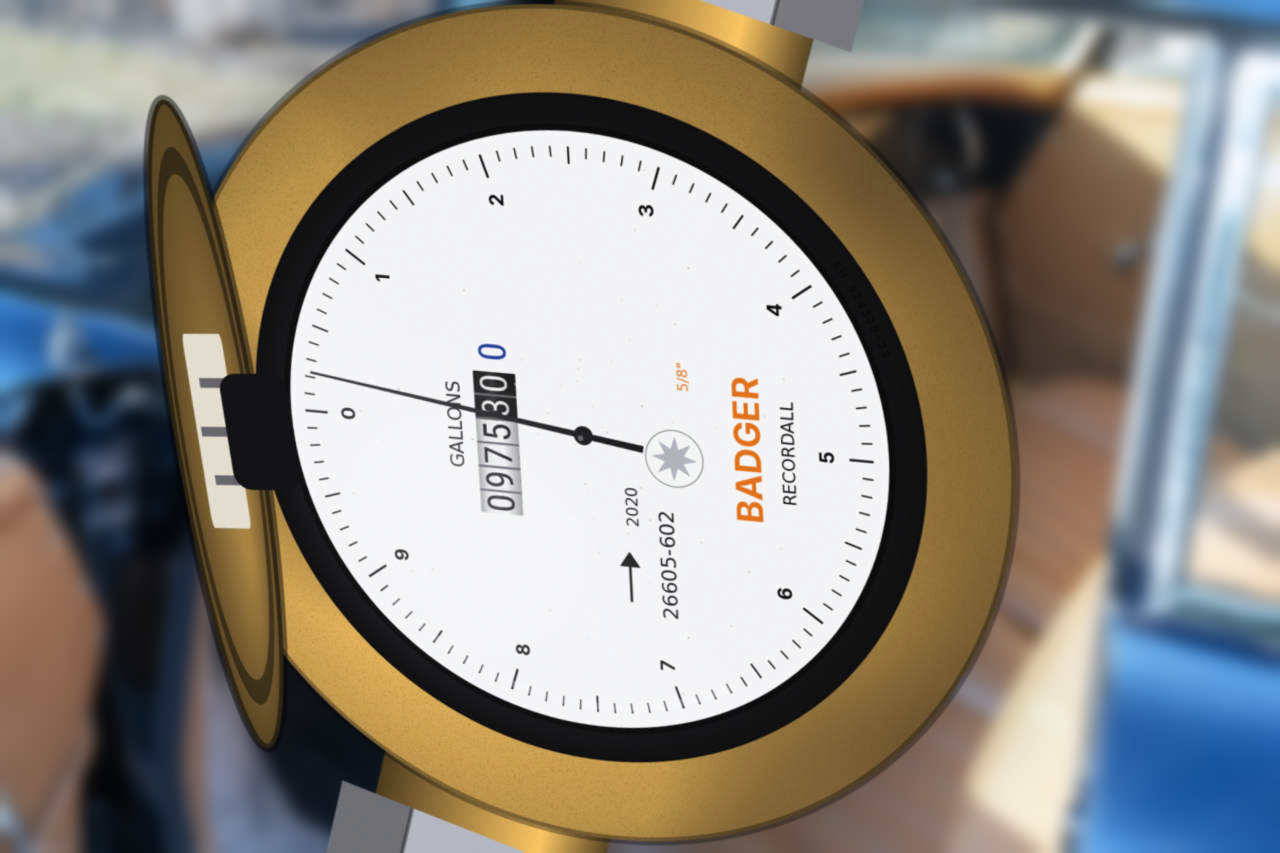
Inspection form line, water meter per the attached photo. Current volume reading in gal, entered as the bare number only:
975300.2
